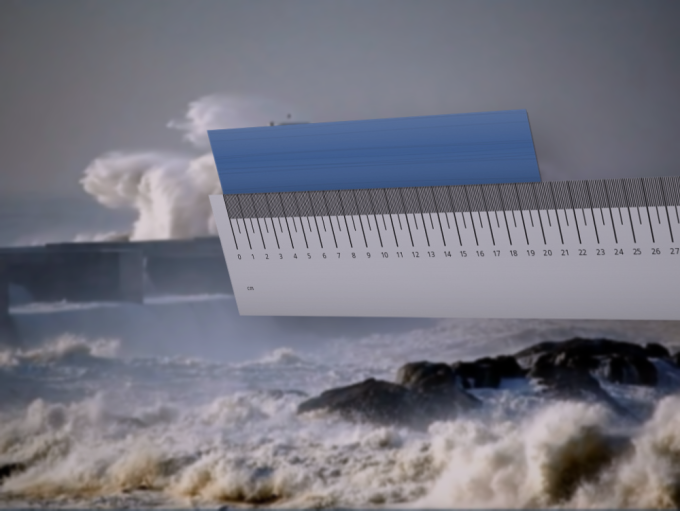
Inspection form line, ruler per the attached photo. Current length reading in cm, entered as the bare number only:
20.5
